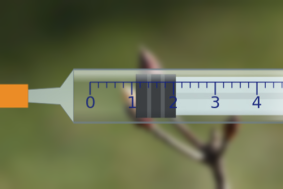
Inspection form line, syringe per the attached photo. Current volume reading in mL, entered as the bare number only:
1.1
